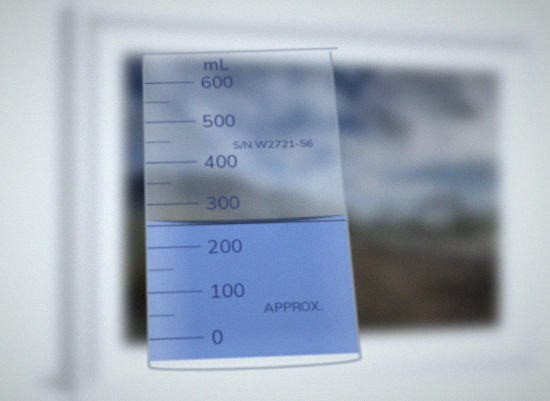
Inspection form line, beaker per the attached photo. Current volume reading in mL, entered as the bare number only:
250
